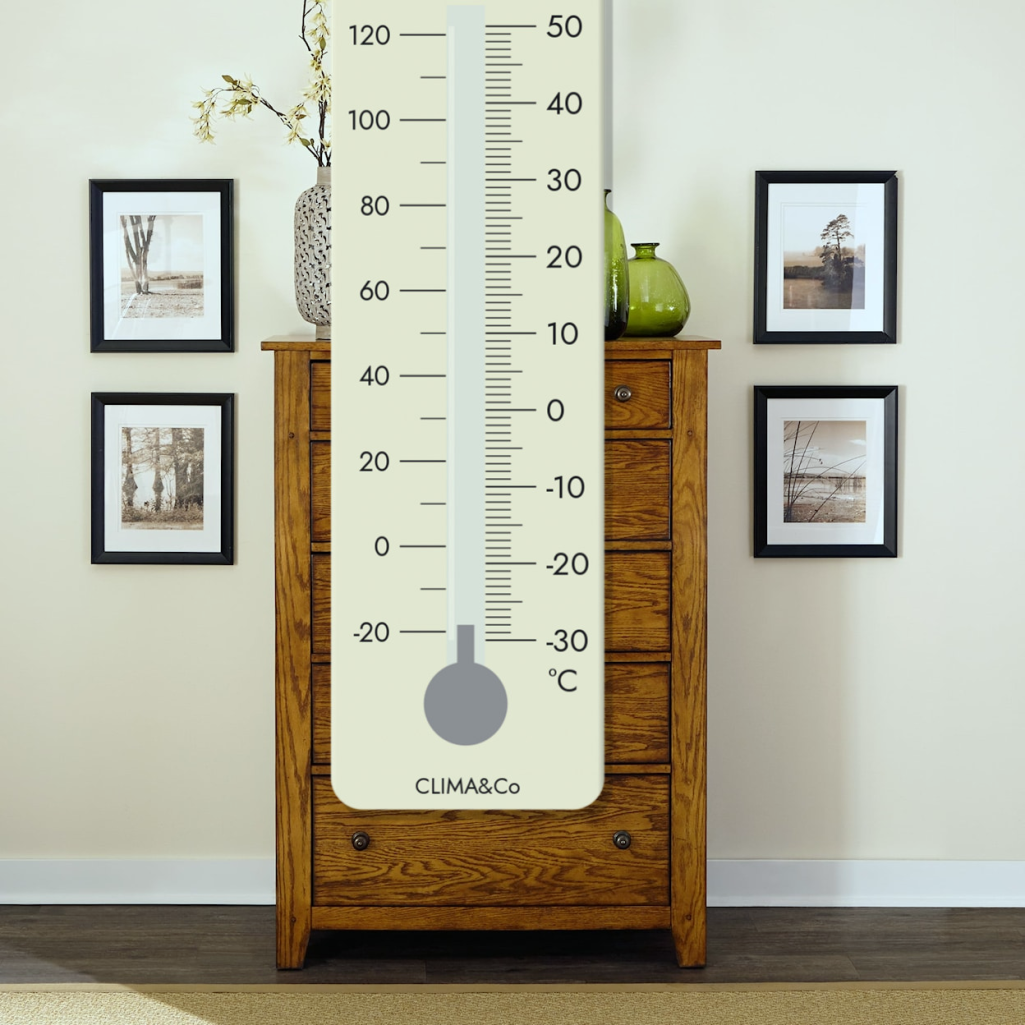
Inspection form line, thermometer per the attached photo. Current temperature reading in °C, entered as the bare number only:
-28
